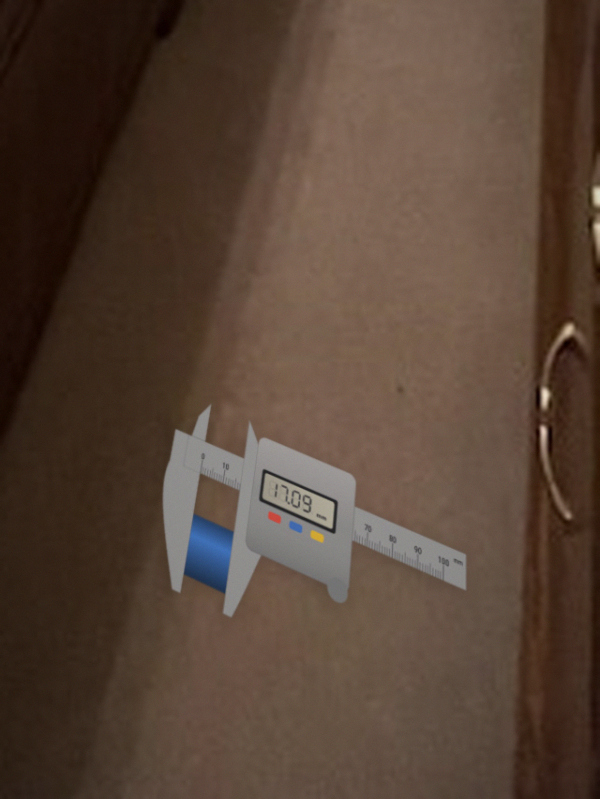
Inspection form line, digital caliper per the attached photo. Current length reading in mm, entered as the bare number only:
17.09
